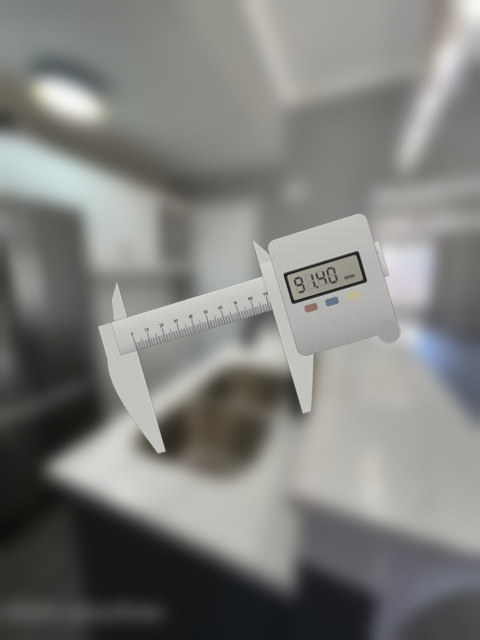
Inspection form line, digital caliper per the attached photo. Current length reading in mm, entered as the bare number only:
91.40
